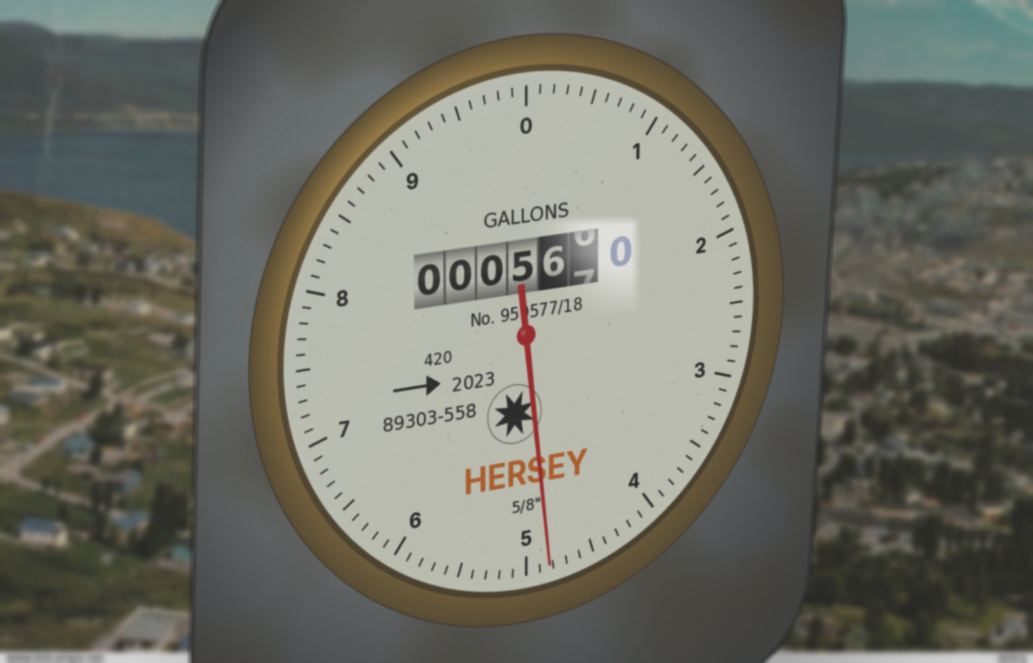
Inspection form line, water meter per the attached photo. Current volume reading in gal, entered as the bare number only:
5664.8
